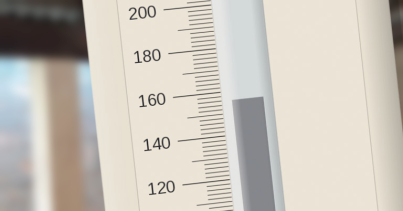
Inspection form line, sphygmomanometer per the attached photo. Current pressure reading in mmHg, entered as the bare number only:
156
